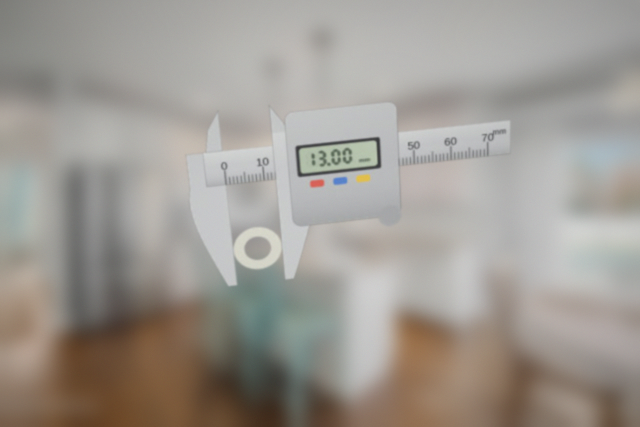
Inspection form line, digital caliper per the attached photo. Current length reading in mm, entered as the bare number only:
13.00
